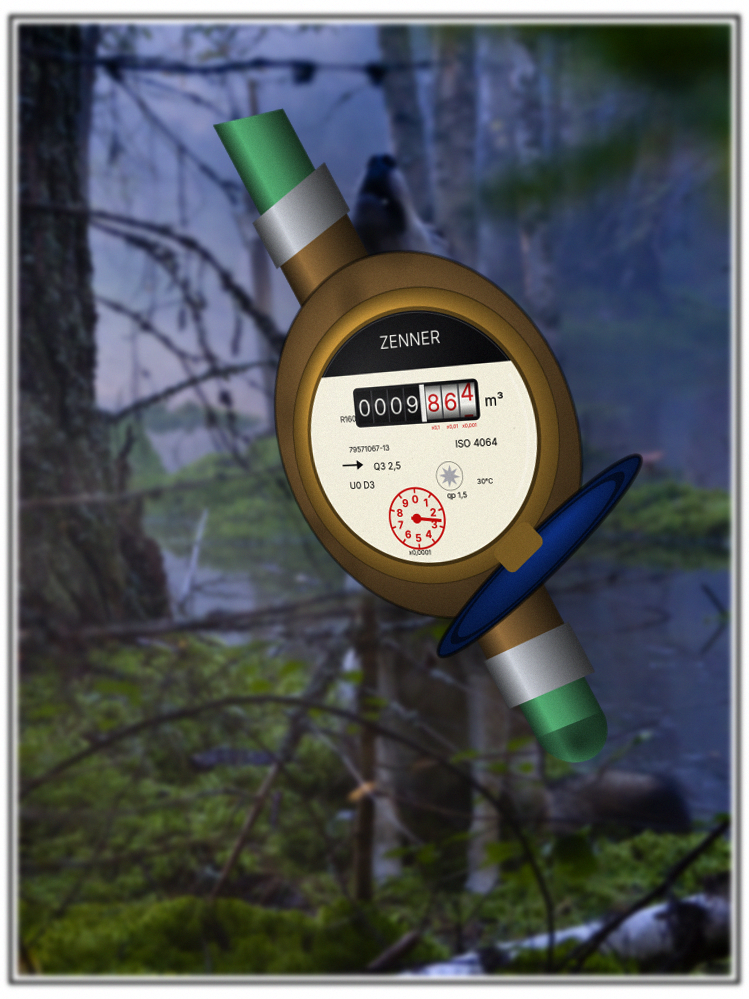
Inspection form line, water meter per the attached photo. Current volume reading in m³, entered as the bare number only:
9.8642
